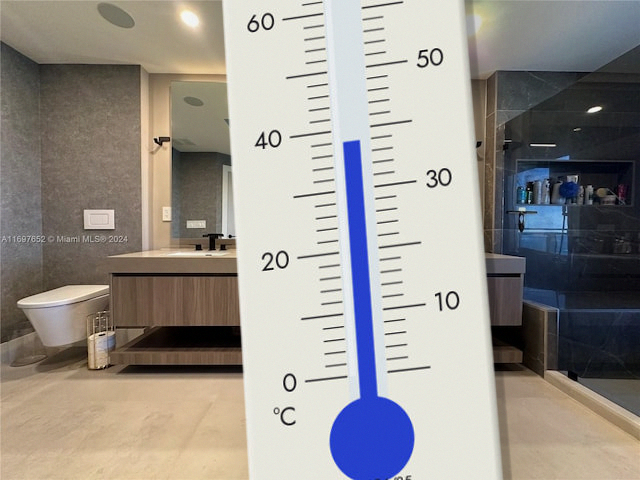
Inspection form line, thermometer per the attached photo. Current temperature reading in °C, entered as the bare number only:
38
